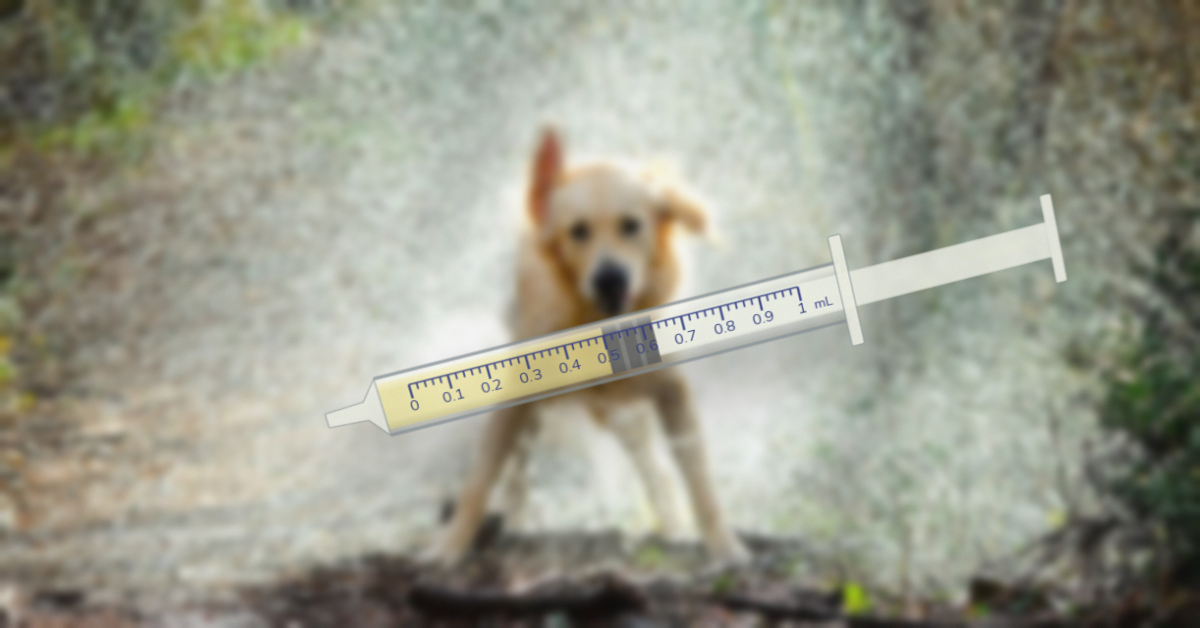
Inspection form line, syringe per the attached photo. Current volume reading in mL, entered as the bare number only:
0.5
